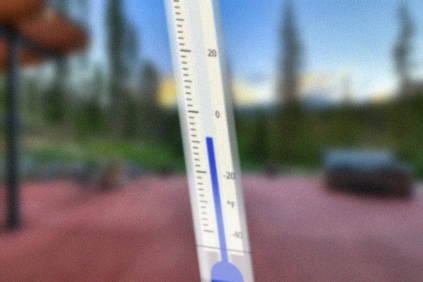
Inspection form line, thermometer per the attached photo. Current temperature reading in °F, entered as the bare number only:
-8
